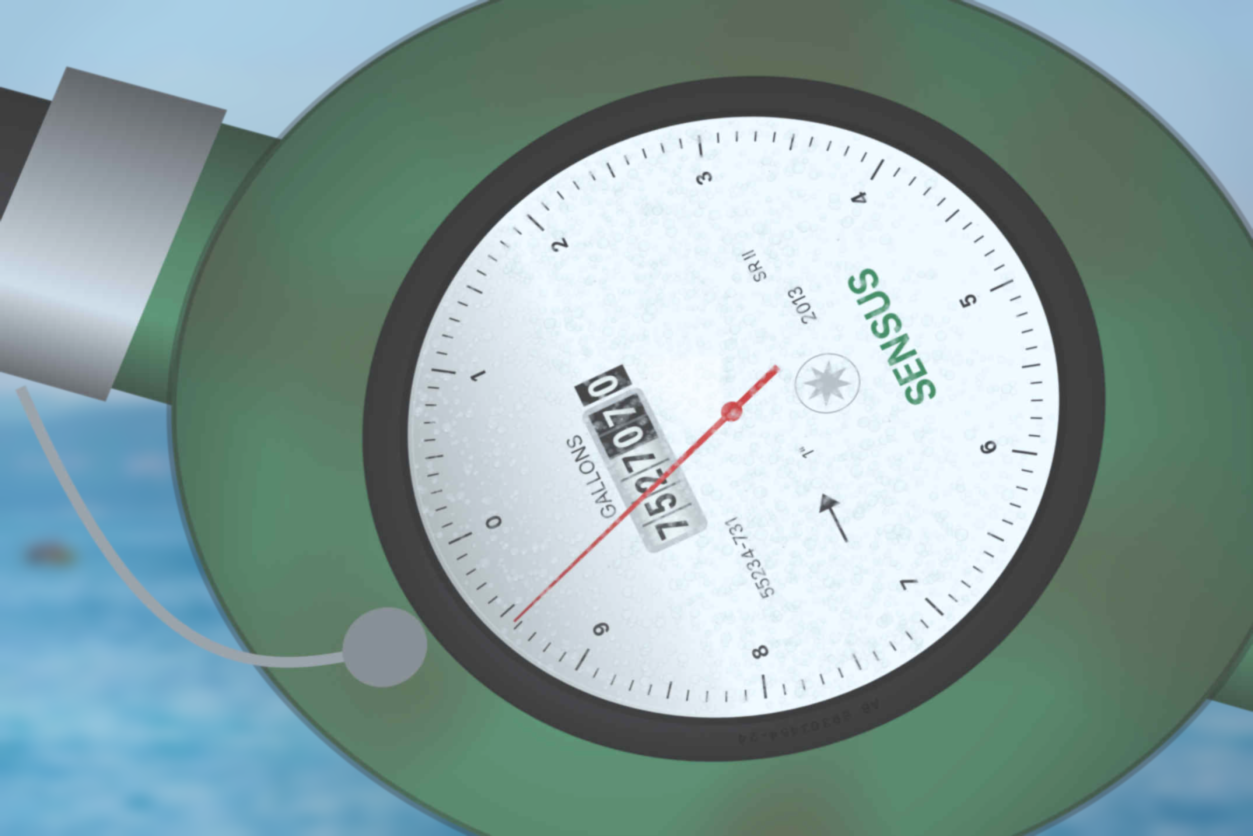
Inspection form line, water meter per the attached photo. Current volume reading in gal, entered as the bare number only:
7527069.4
